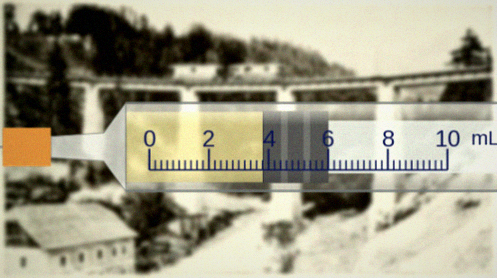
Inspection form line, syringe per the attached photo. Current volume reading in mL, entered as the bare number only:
3.8
